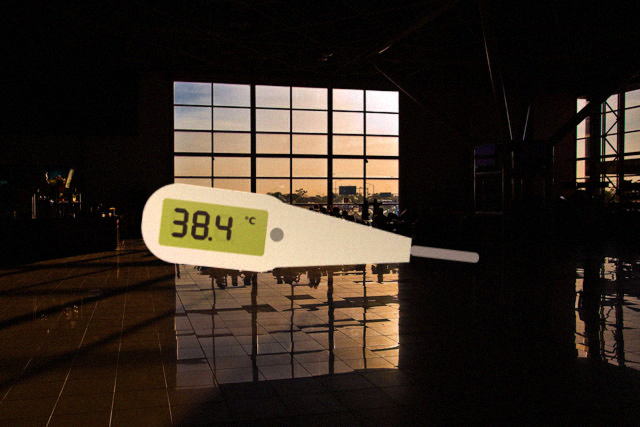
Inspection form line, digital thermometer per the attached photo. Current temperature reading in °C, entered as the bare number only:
38.4
